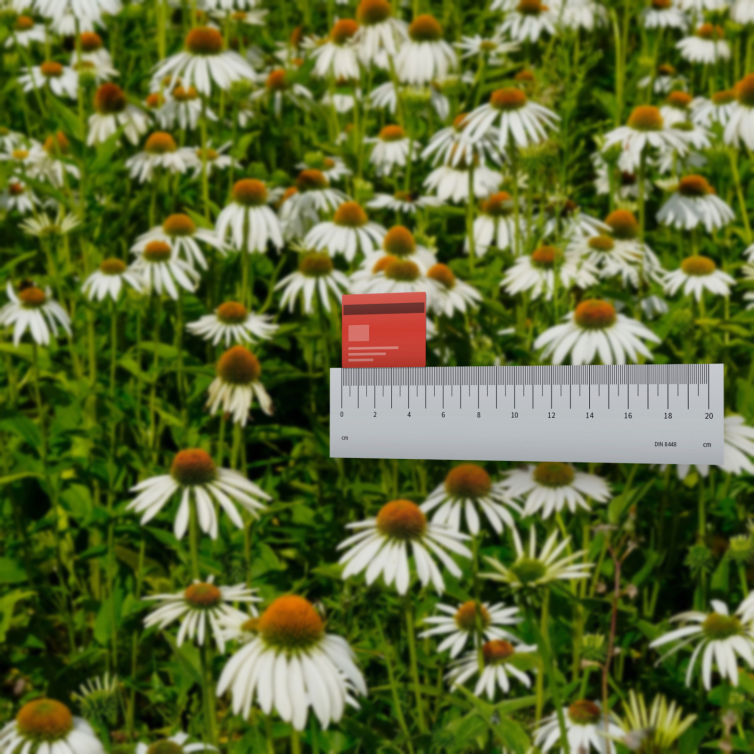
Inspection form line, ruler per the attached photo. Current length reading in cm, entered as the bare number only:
5
